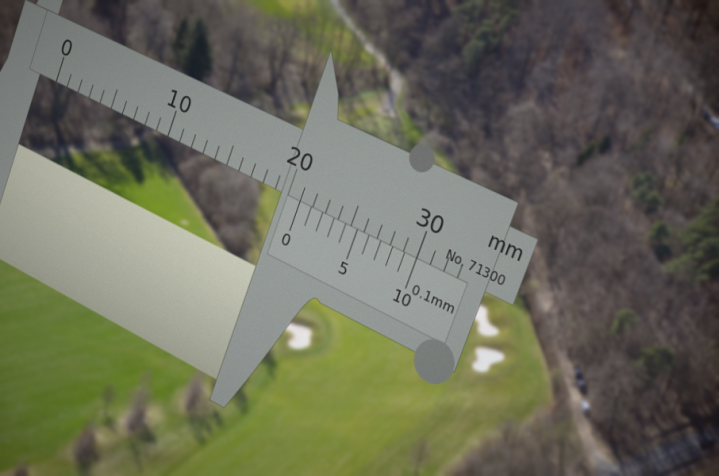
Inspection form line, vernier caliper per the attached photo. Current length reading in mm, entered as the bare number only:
21.0
